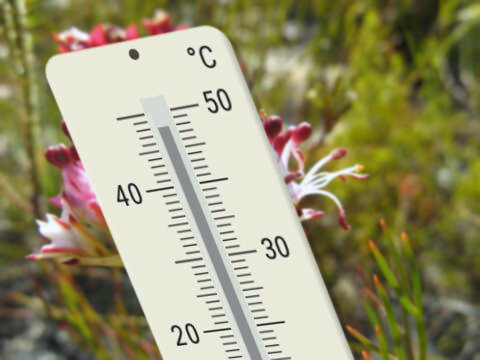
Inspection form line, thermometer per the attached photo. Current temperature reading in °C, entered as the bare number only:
48
